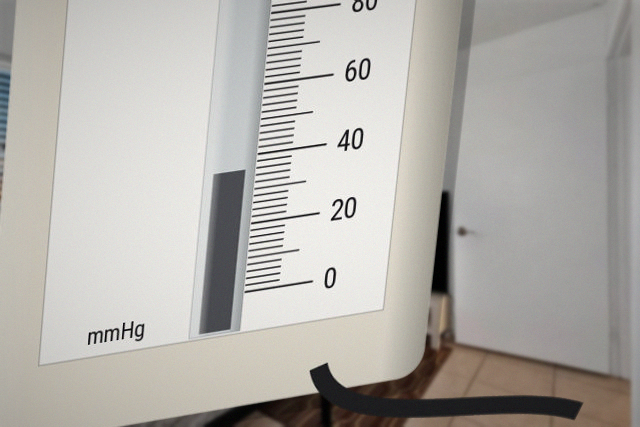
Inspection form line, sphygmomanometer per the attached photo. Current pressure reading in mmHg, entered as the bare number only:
36
